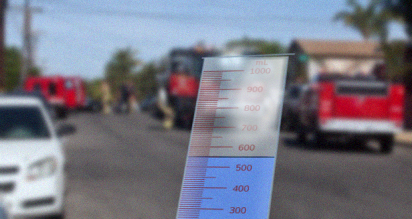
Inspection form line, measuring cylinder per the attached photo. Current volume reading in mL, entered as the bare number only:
550
